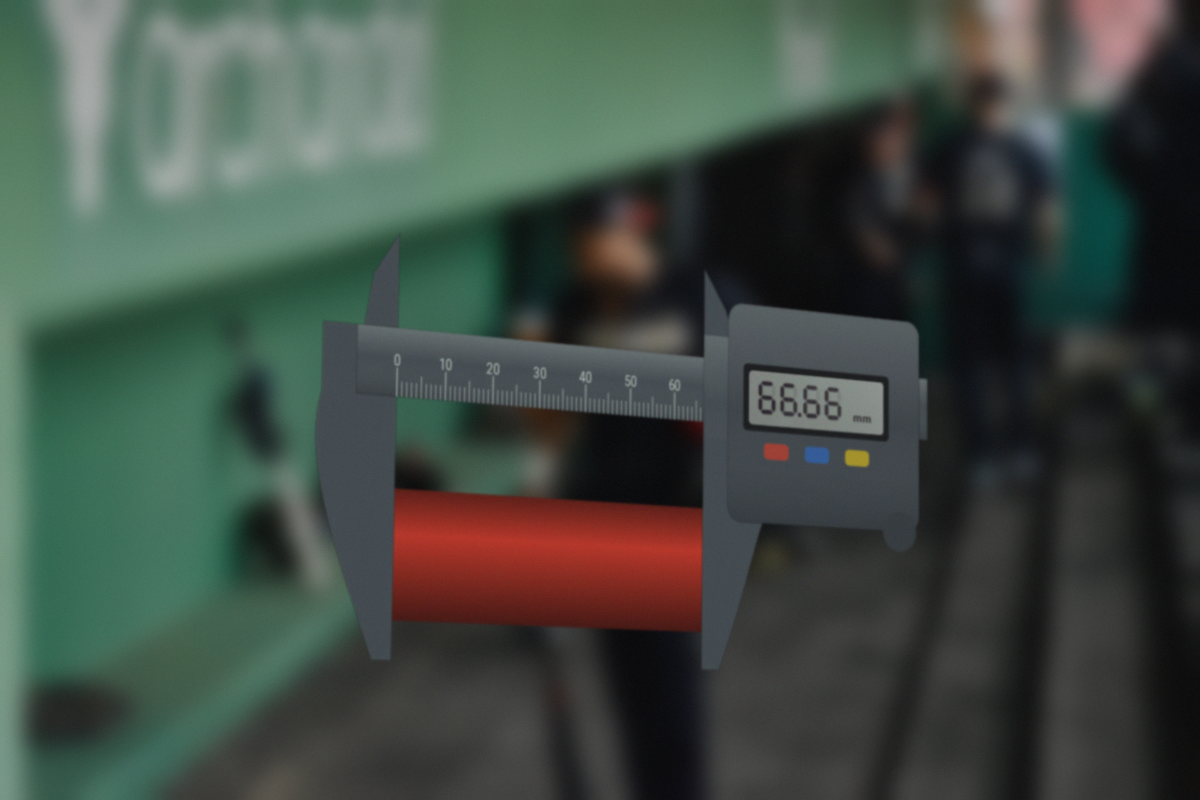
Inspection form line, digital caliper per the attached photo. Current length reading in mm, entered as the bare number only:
66.66
